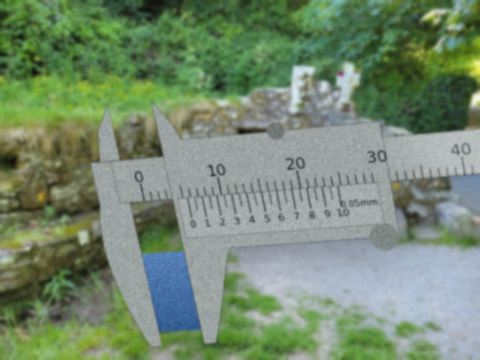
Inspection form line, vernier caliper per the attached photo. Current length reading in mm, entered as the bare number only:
5.6
